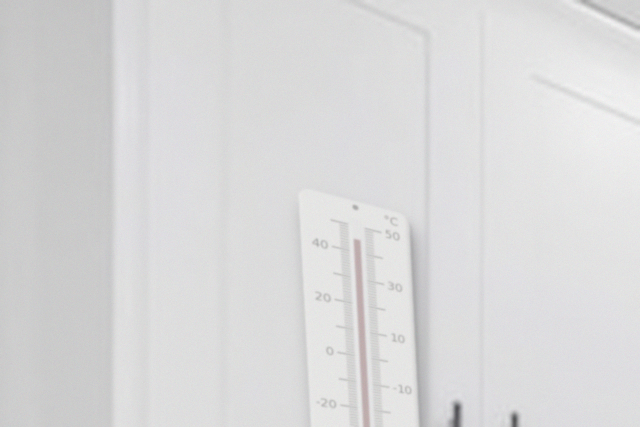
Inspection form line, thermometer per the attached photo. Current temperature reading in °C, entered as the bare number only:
45
